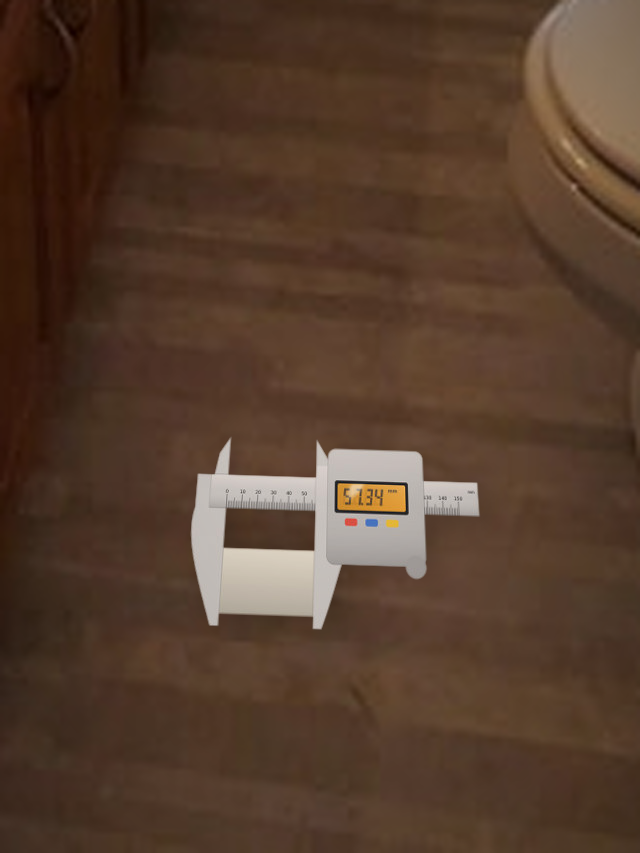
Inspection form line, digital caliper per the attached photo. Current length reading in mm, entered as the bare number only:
57.34
